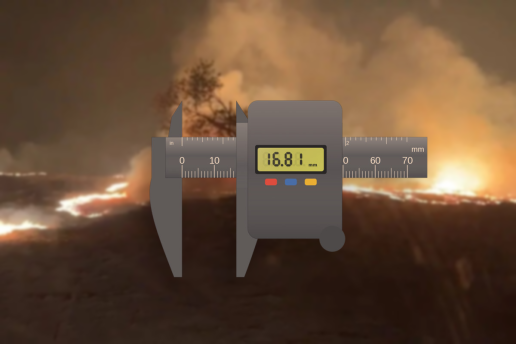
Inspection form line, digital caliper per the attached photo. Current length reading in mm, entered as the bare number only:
16.81
